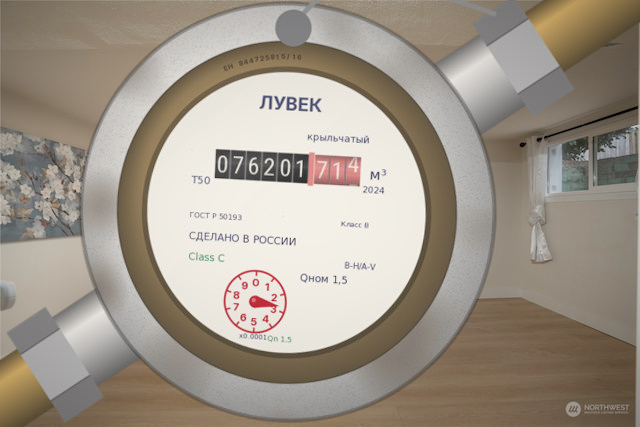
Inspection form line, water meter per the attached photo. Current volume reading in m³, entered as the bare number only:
76201.7142
